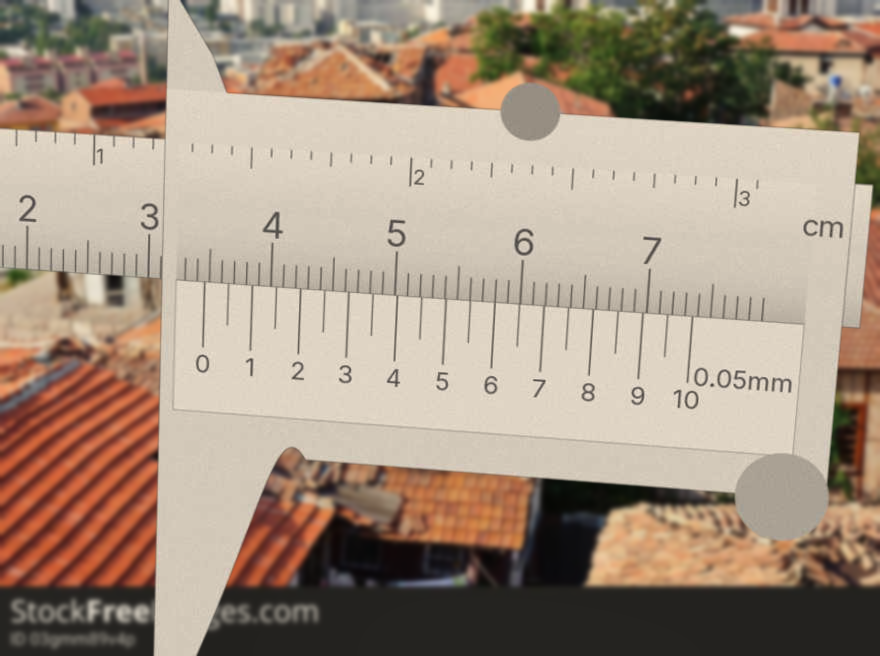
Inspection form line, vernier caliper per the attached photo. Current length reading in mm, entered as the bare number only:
34.6
